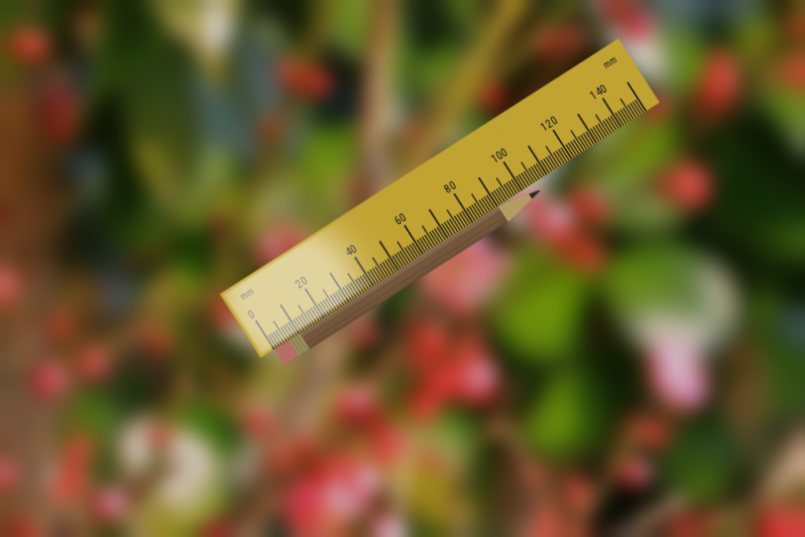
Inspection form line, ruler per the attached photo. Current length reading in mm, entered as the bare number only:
105
